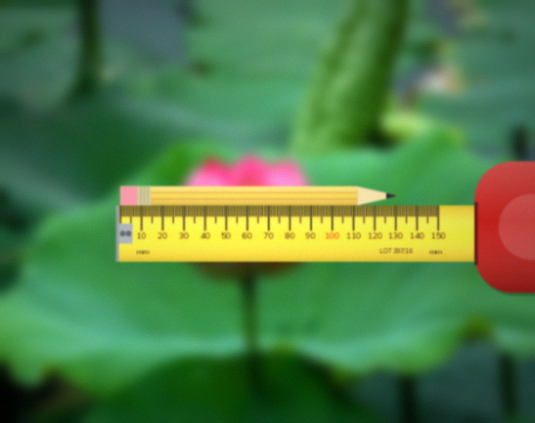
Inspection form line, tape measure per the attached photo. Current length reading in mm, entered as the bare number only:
130
